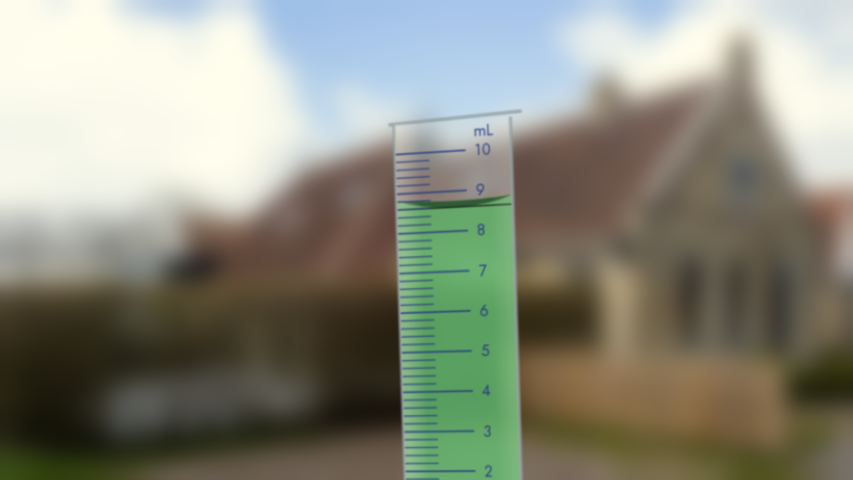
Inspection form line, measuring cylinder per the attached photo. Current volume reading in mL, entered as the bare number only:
8.6
